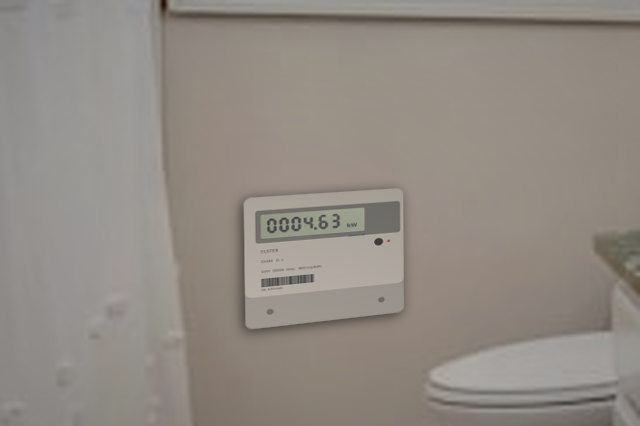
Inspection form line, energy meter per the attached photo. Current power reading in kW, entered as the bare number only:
4.63
